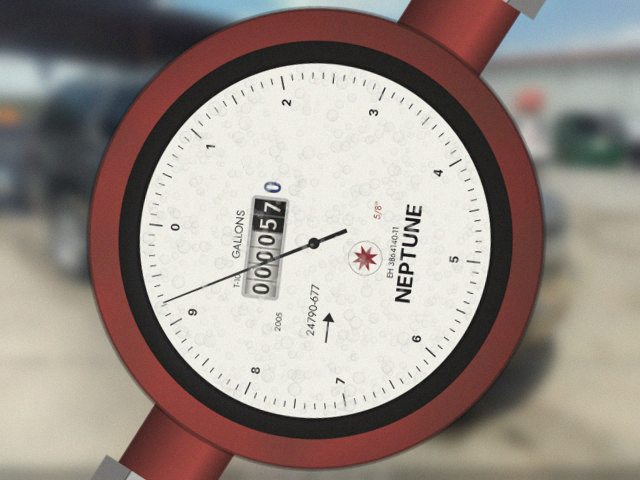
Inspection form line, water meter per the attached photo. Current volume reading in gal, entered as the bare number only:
569.2
